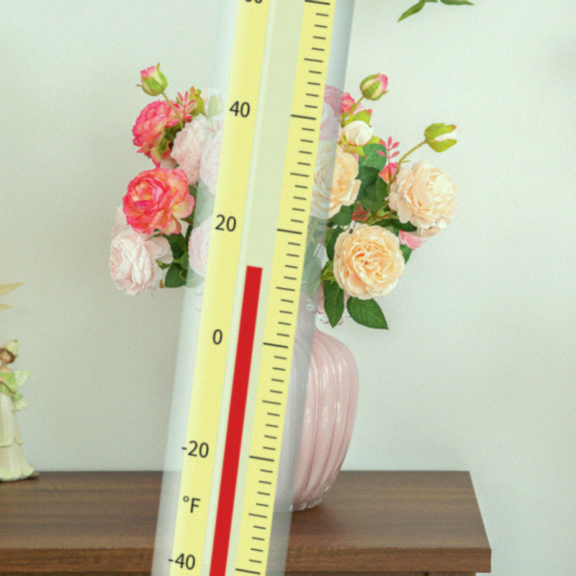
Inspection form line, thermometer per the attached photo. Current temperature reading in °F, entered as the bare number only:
13
